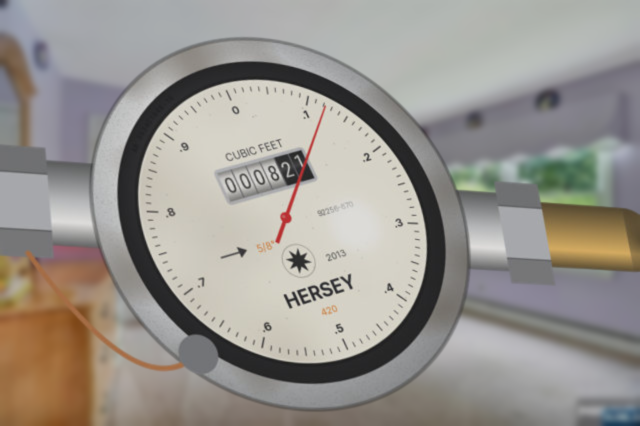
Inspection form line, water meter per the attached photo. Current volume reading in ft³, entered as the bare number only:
821.12
